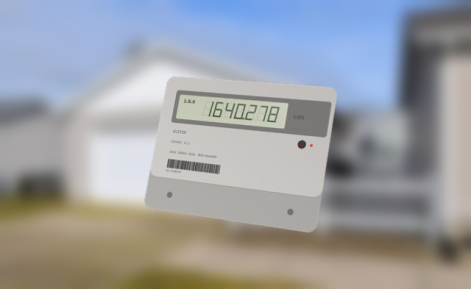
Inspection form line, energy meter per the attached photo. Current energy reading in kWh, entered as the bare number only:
1640.278
